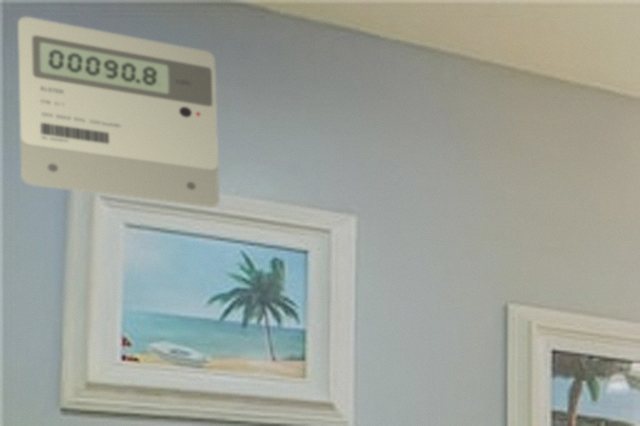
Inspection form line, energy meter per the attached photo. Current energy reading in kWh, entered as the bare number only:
90.8
